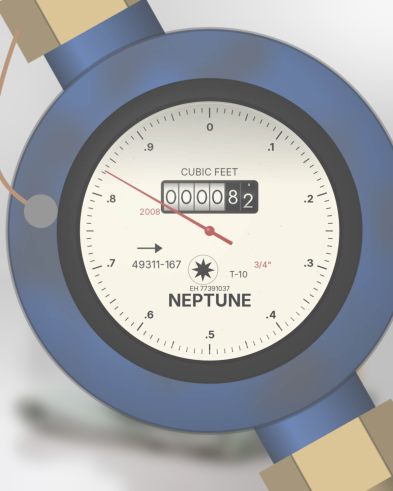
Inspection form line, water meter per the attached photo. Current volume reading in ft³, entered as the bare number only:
81.83
